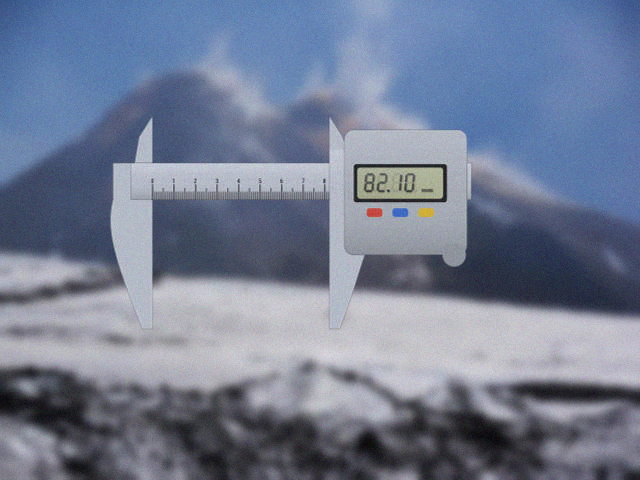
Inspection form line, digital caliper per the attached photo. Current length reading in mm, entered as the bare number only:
82.10
